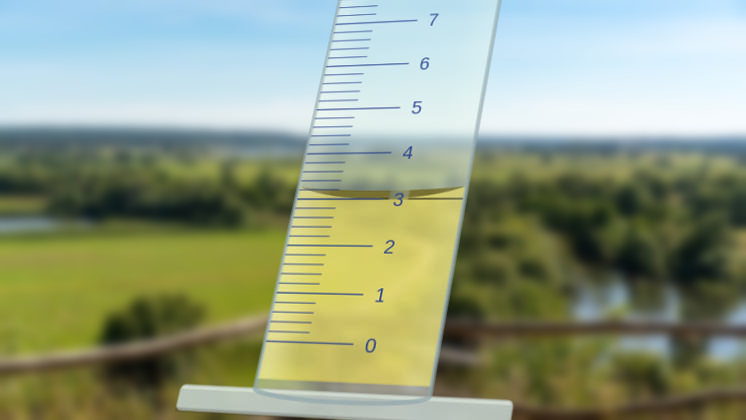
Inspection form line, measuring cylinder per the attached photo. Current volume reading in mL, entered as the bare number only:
3
